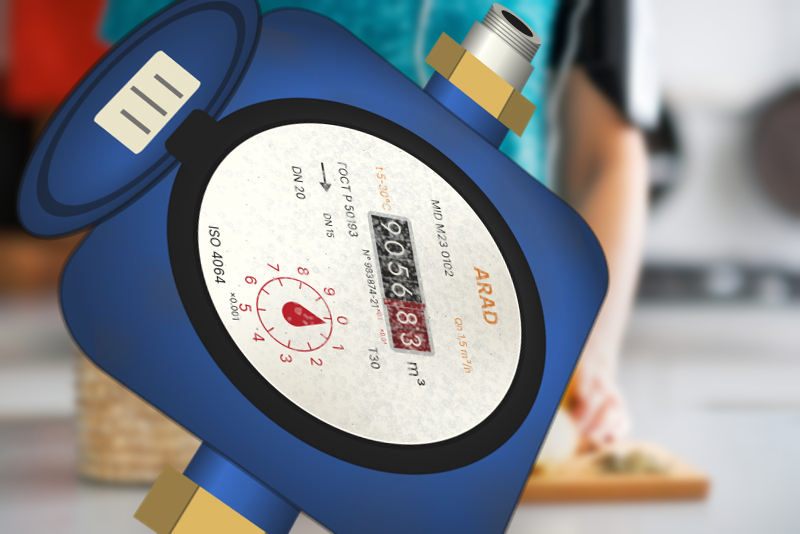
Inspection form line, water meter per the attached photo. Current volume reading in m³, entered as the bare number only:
9056.830
